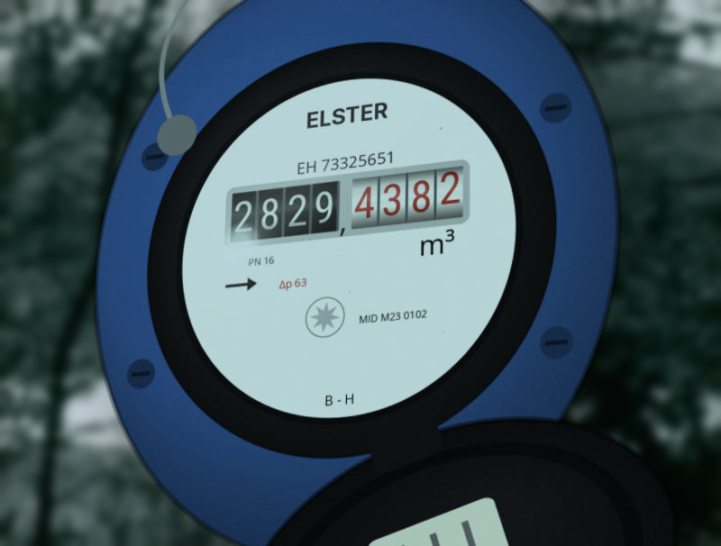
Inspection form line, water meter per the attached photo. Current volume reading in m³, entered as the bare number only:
2829.4382
